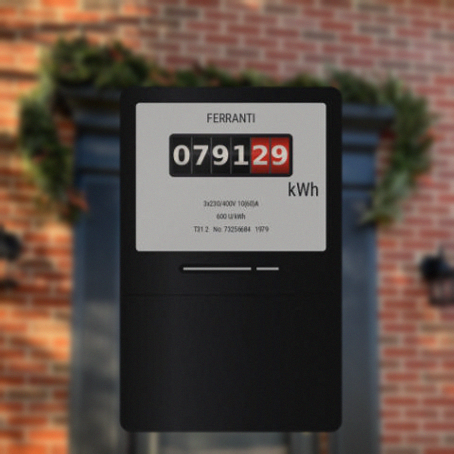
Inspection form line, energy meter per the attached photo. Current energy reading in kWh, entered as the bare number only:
791.29
